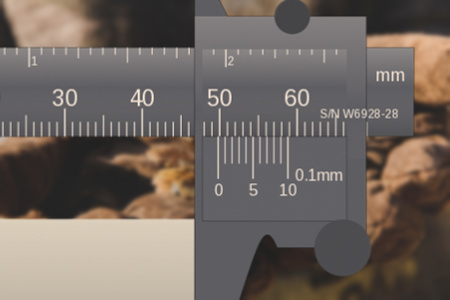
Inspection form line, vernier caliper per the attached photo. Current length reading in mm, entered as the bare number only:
49.8
